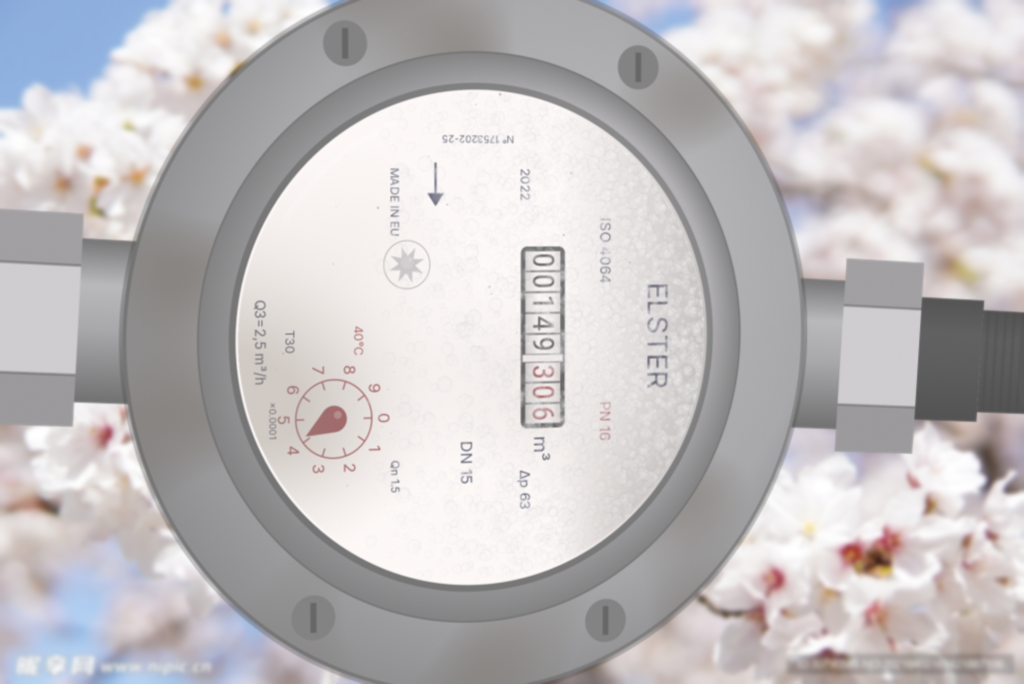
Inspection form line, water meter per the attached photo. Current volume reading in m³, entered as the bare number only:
149.3064
